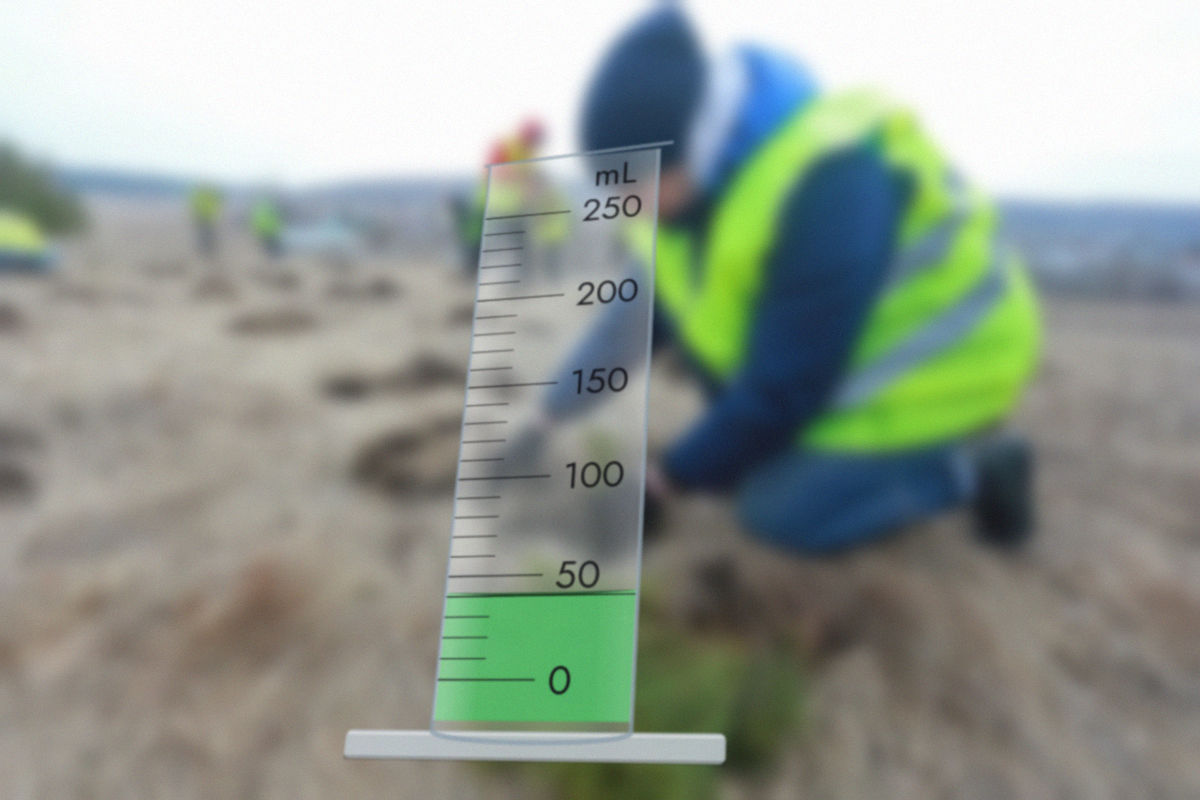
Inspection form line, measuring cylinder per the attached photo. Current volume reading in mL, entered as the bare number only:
40
